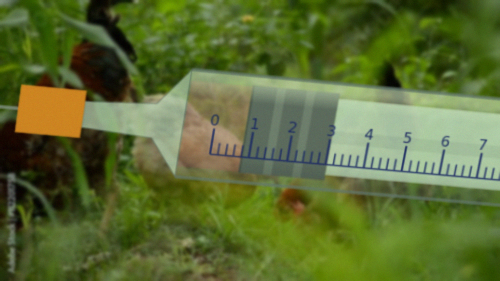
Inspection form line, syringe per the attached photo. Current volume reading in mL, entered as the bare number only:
0.8
